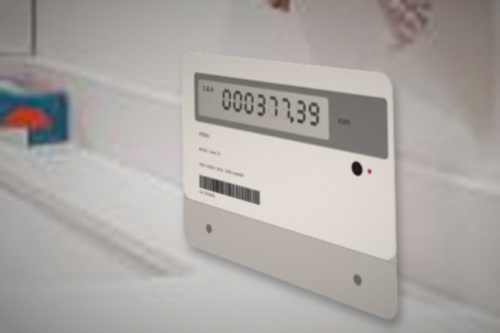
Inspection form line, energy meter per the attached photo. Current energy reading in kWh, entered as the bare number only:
377.39
